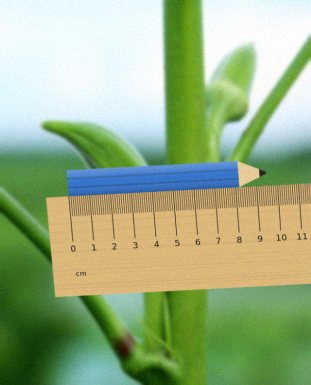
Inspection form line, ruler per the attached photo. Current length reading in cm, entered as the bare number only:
9.5
